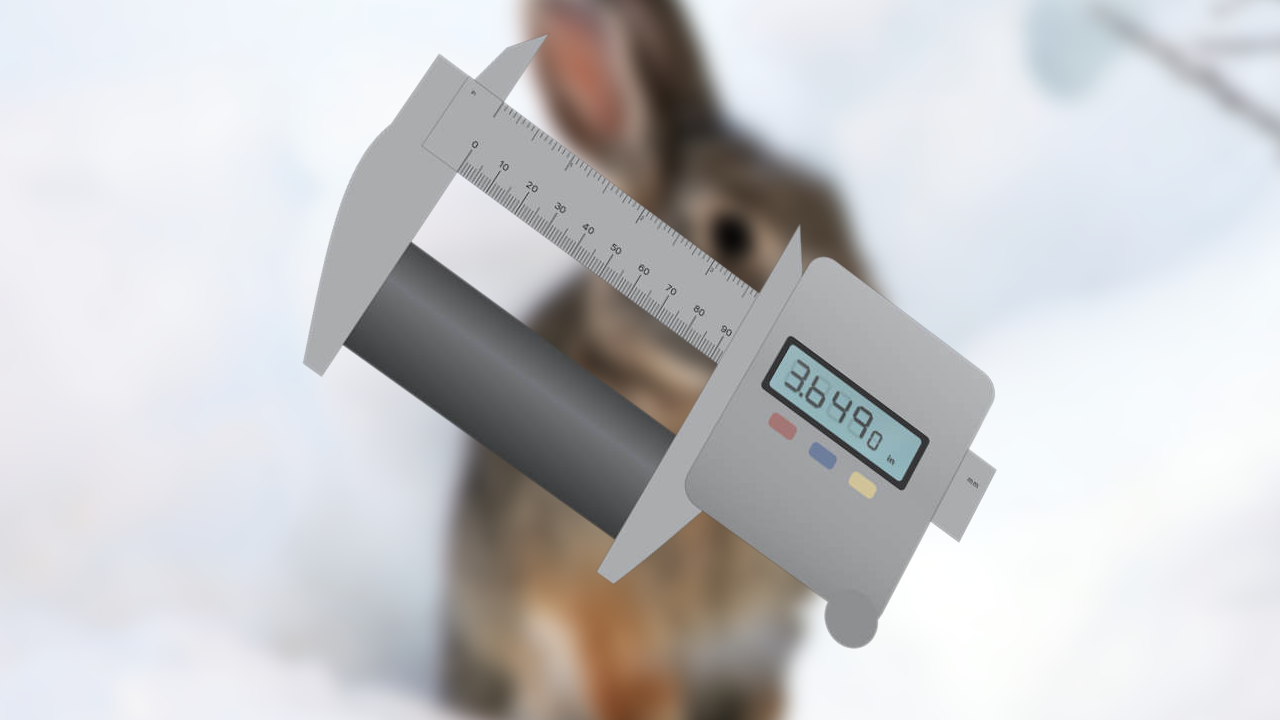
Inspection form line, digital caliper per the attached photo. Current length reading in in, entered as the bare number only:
3.6490
